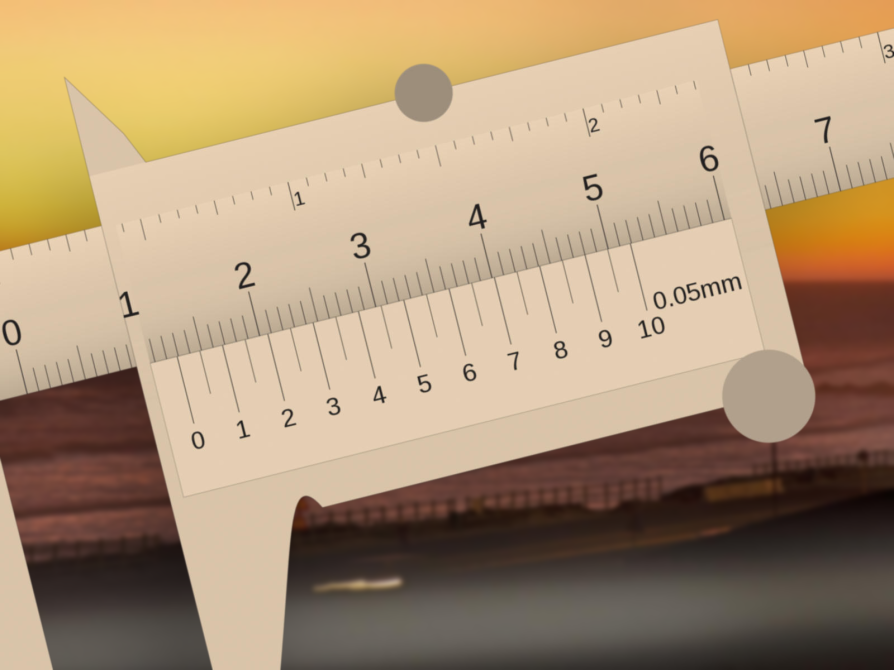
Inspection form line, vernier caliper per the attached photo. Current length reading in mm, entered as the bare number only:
12.9
